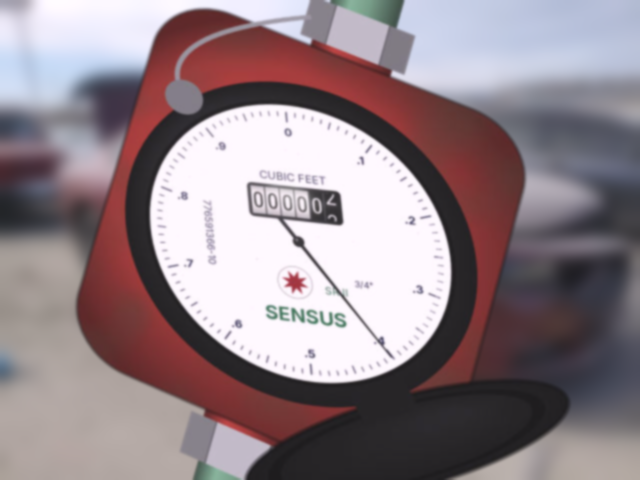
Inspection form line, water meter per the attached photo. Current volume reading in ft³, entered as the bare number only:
2.40
